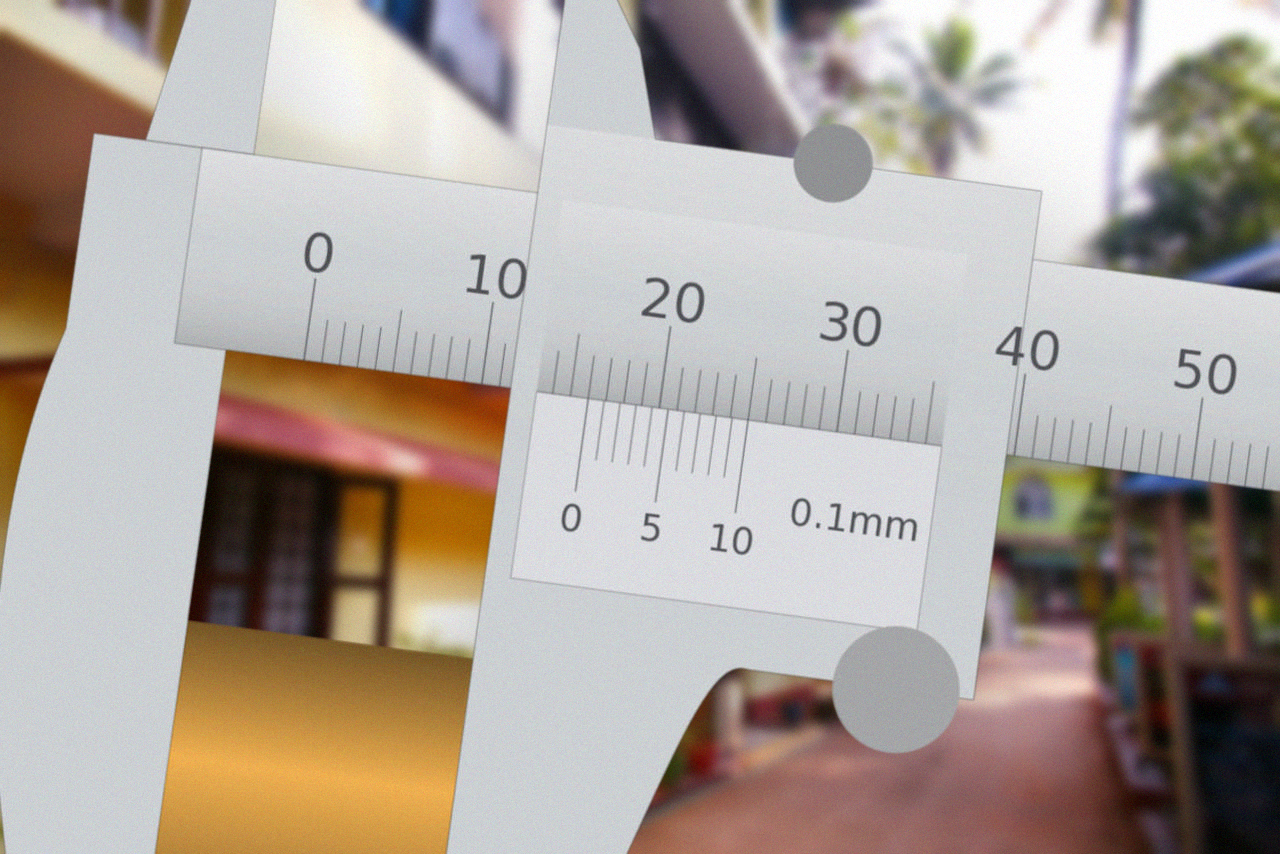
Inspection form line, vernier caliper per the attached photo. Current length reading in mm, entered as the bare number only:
16.0
